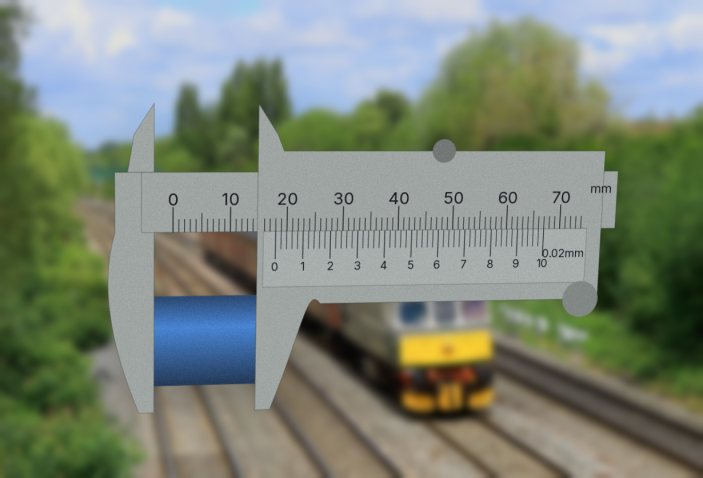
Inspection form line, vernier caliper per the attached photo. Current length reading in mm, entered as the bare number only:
18.0
